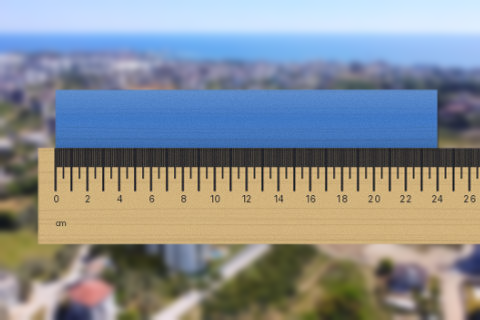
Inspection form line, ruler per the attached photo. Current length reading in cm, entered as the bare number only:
24
